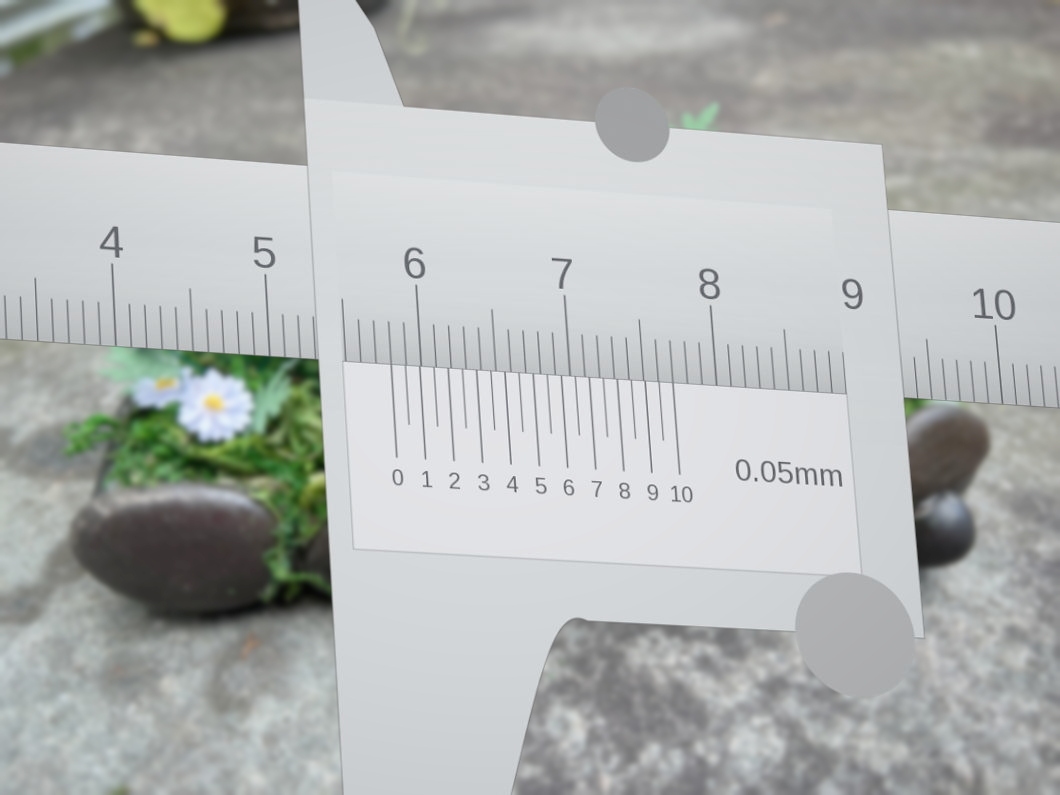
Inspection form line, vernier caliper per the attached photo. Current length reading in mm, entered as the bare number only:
58.0
